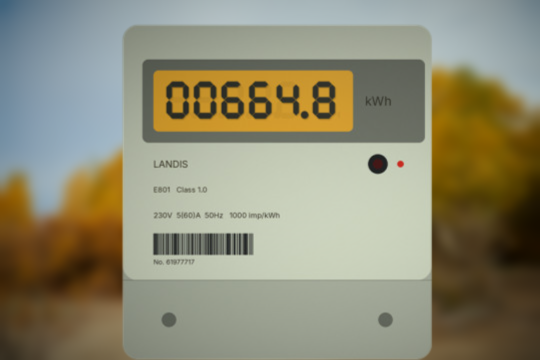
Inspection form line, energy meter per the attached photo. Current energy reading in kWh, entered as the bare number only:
664.8
